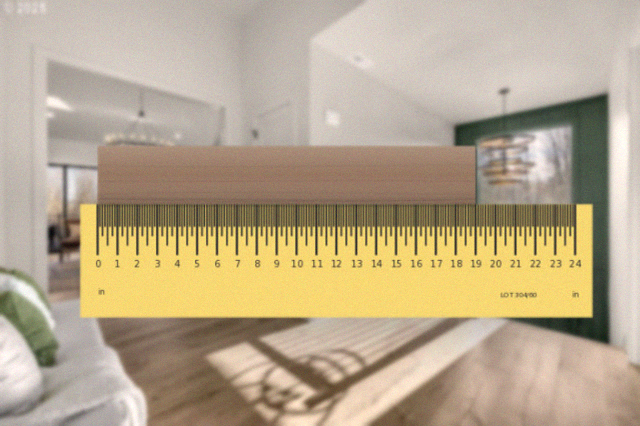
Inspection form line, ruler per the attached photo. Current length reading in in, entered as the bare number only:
19
